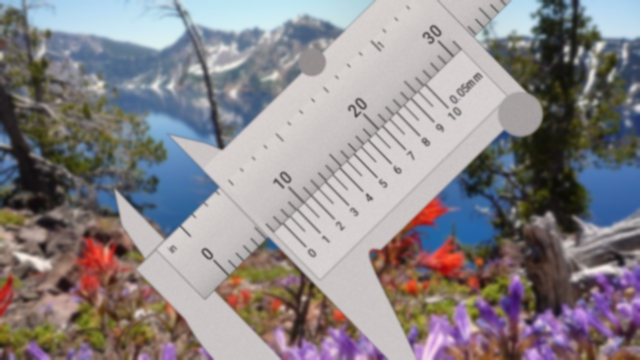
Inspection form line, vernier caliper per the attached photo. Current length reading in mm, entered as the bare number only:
7.2
